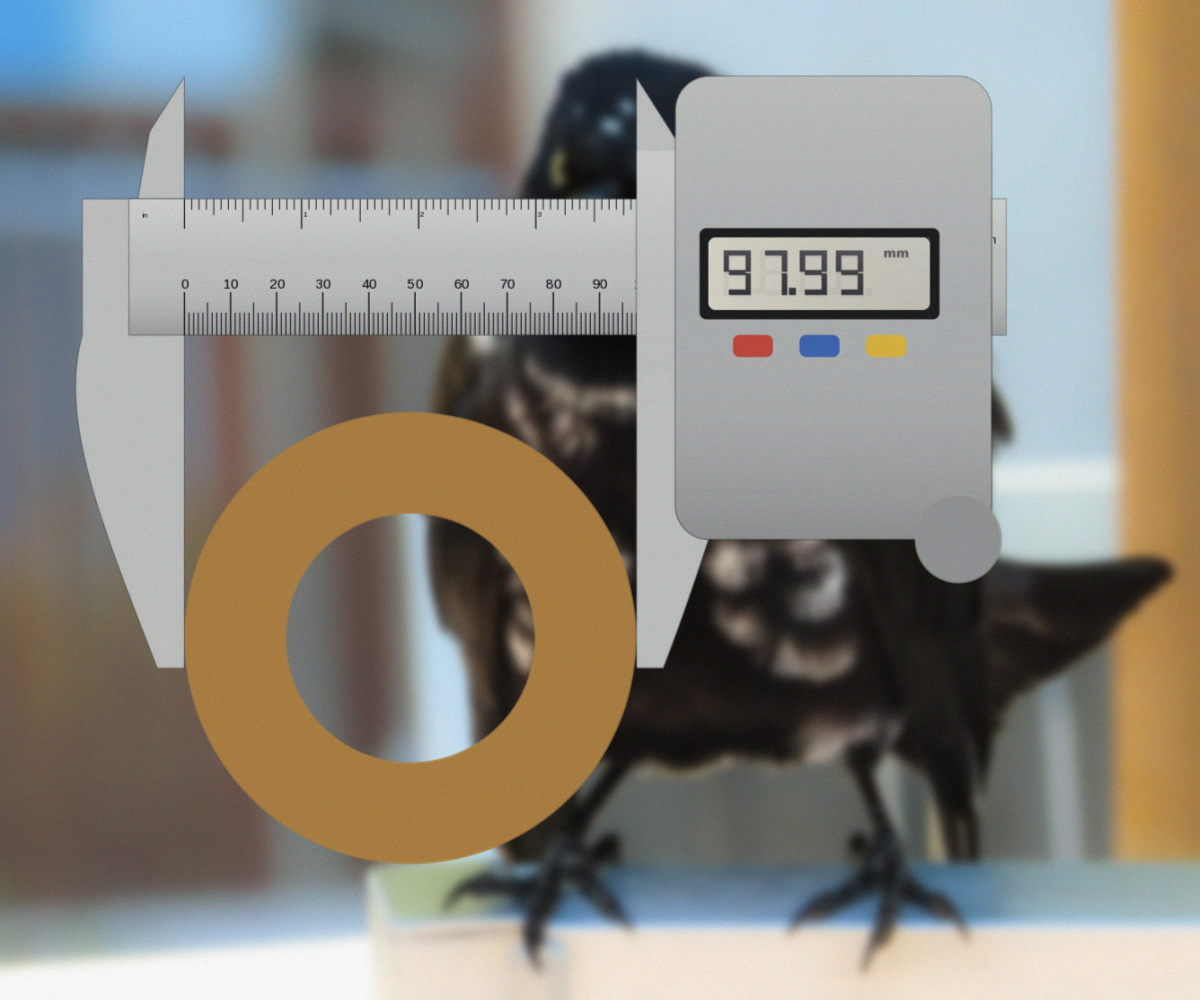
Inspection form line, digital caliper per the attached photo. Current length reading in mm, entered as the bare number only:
97.99
